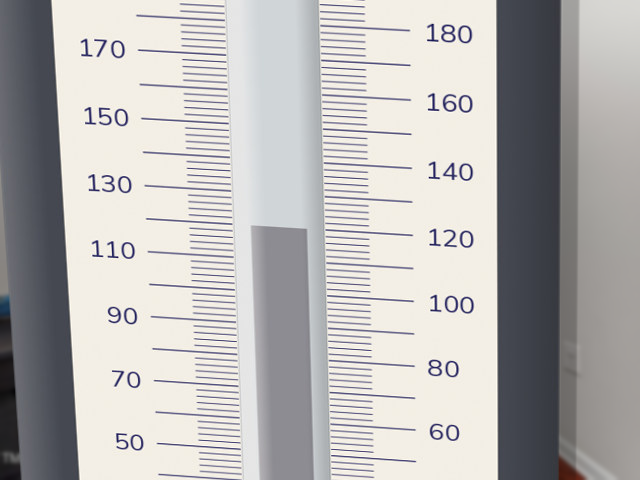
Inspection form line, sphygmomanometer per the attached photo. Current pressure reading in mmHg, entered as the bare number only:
120
